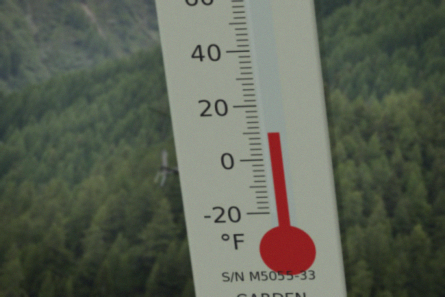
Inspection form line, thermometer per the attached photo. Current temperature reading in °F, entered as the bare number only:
10
